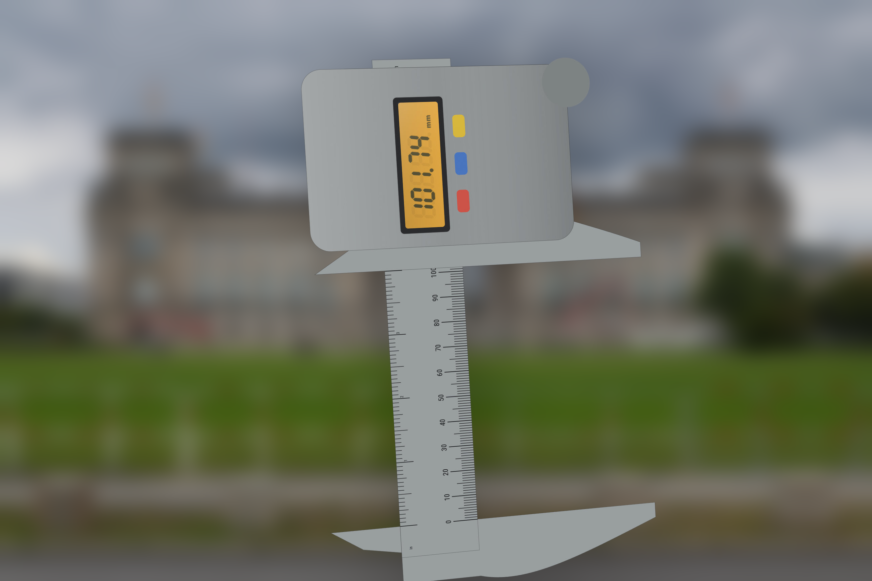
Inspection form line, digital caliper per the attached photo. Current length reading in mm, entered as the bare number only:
101.74
